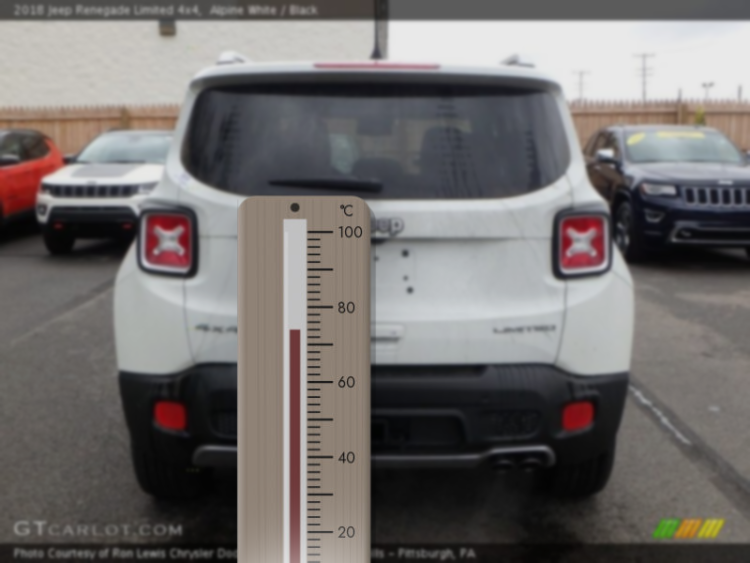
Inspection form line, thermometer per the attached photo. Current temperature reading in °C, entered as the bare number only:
74
